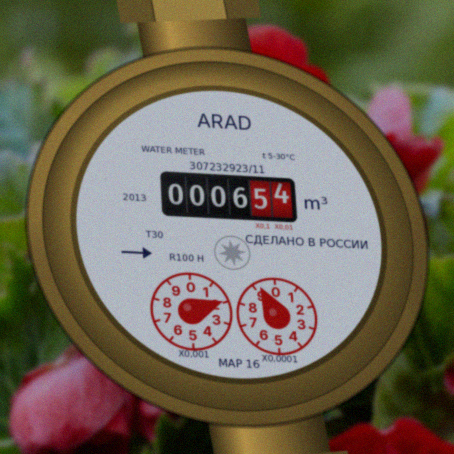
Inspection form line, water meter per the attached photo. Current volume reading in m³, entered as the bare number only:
6.5419
